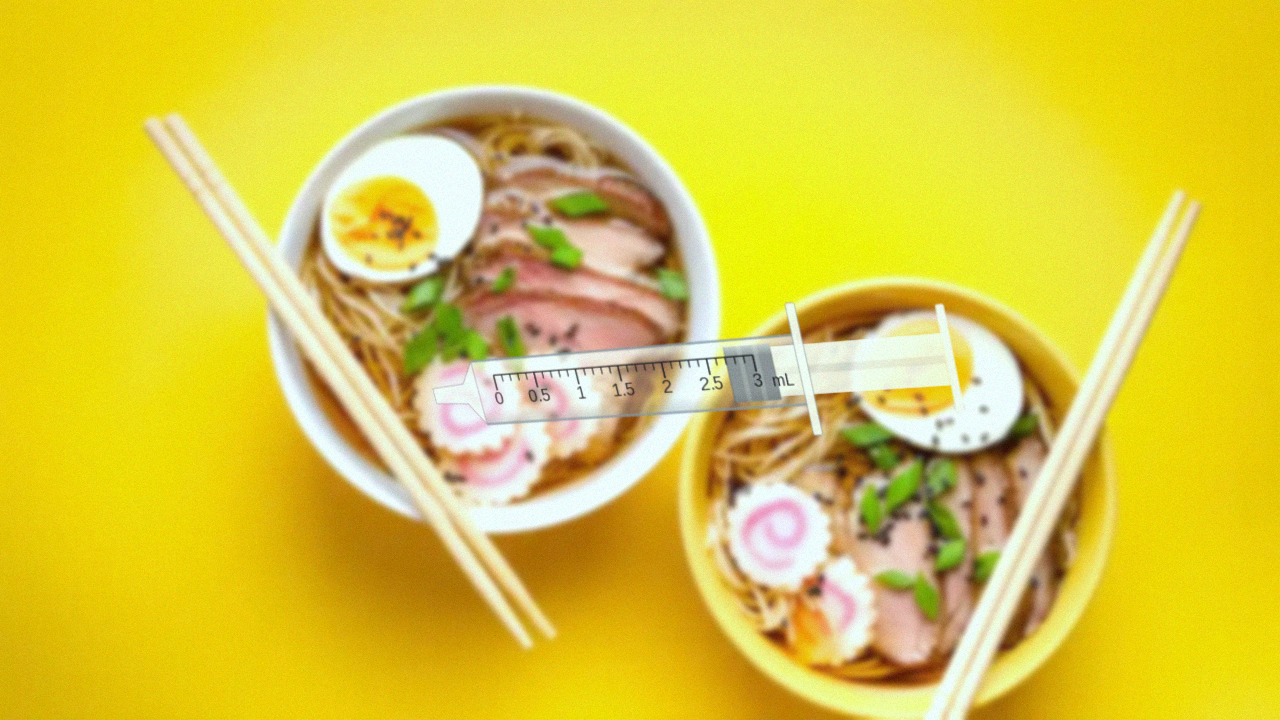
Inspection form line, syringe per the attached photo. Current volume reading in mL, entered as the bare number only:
2.7
